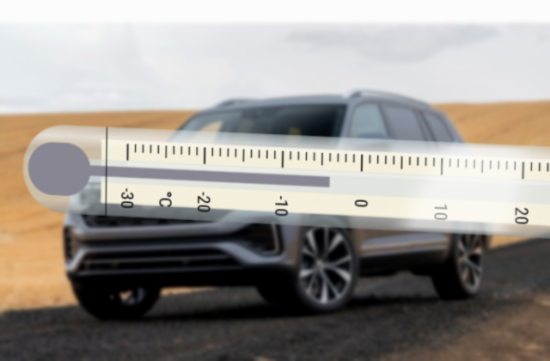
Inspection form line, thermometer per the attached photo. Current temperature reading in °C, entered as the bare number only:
-4
